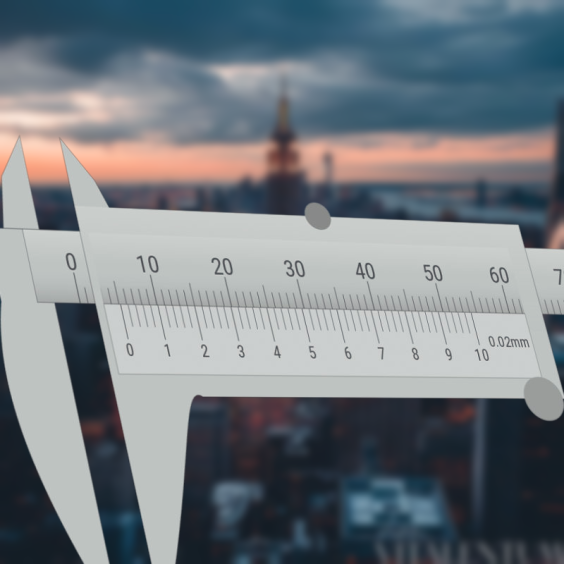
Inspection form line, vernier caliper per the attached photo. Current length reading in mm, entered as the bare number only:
5.2
